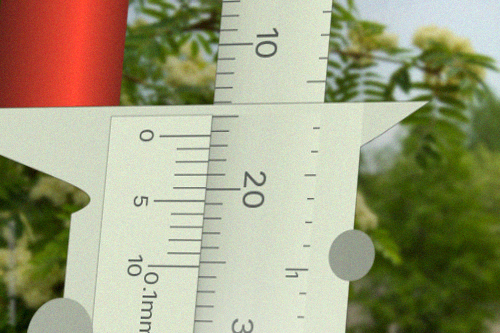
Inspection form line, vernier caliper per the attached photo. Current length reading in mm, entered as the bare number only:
16.3
